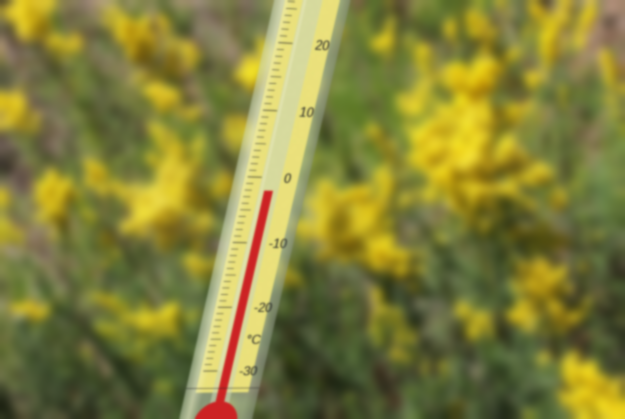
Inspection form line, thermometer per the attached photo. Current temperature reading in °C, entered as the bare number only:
-2
